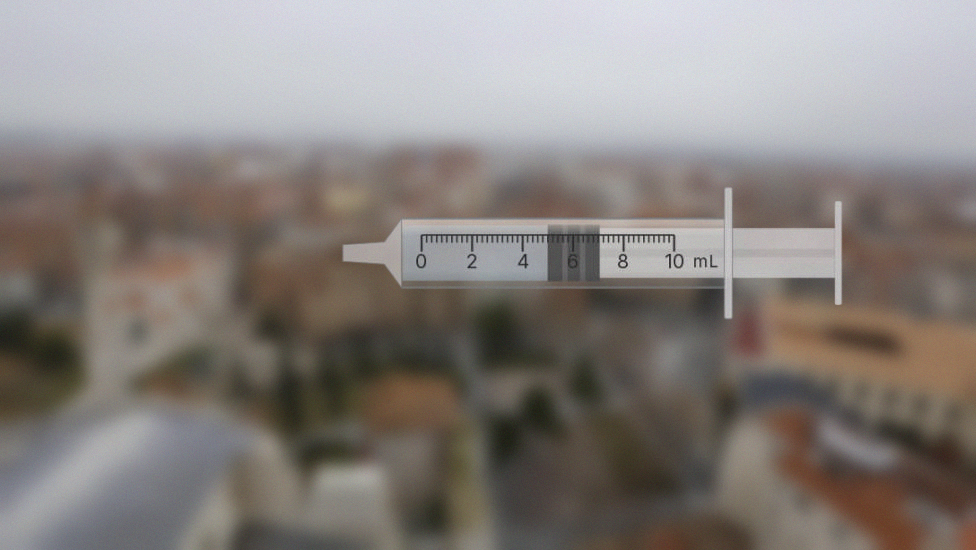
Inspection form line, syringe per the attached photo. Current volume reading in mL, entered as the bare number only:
5
